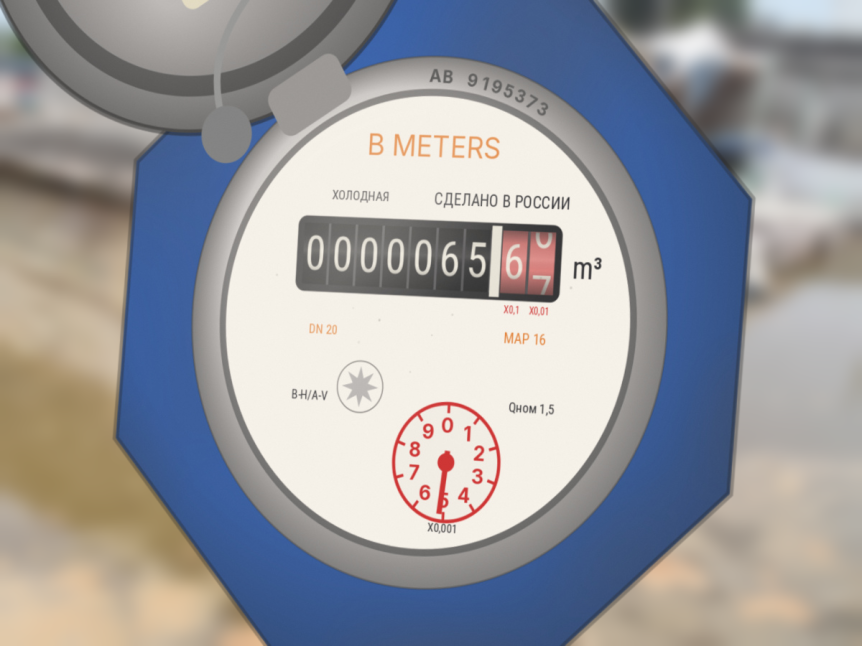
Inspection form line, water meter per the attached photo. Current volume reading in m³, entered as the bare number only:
65.665
